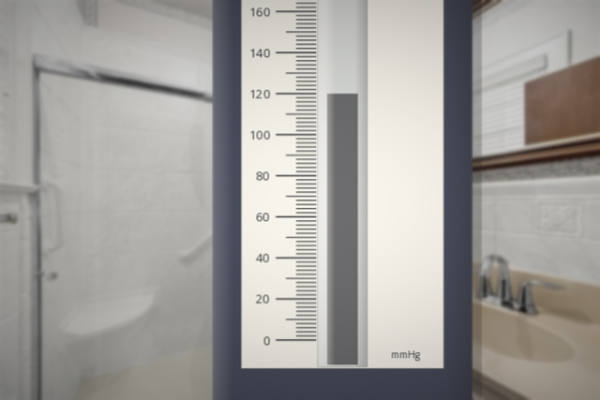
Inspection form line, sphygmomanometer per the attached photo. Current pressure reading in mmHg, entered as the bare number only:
120
